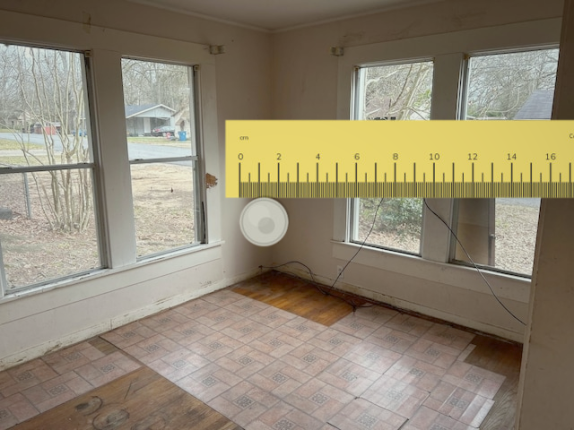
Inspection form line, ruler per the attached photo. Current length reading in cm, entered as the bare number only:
2.5
